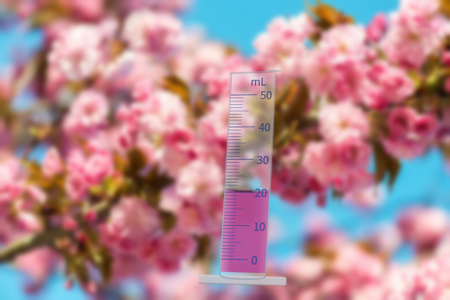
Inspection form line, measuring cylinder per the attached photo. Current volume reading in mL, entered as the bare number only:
20
